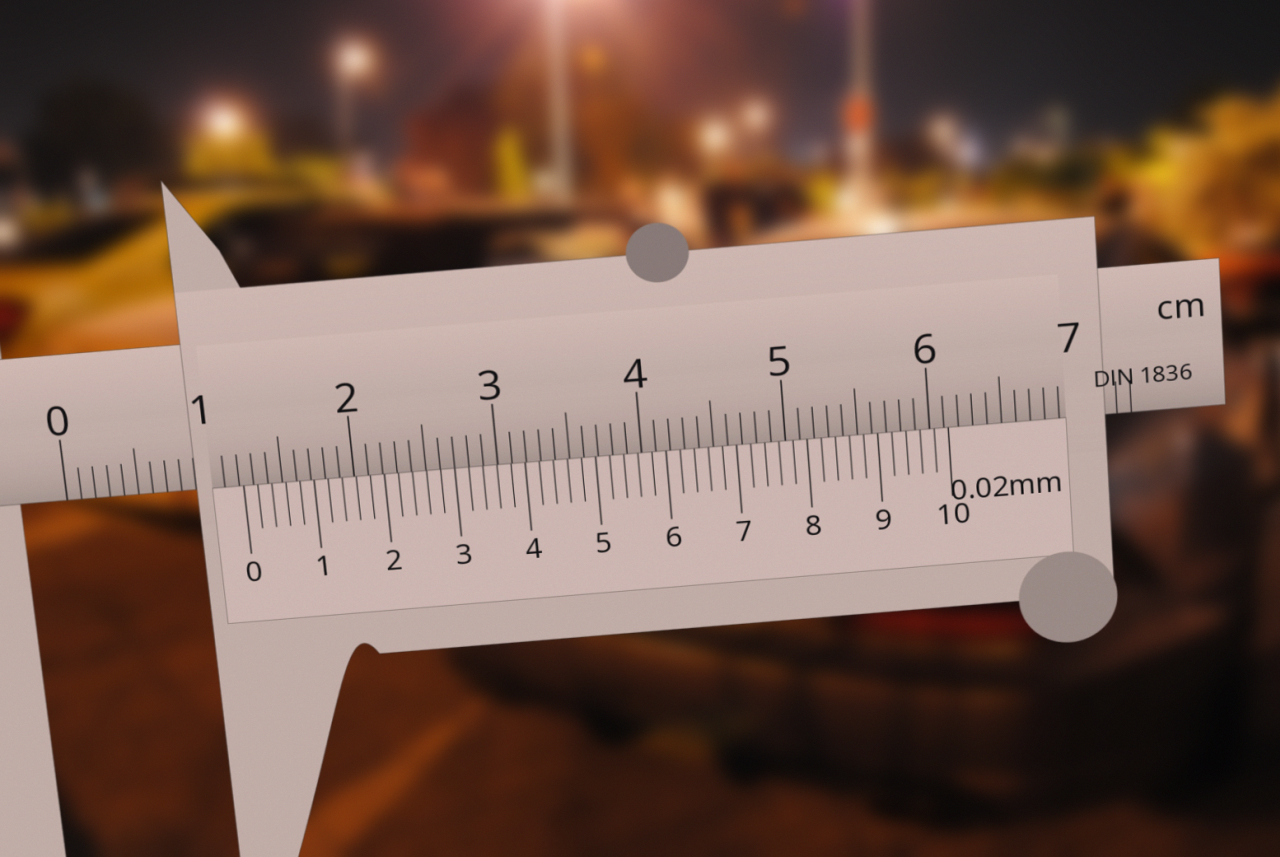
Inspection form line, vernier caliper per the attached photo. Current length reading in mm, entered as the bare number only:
12.3
